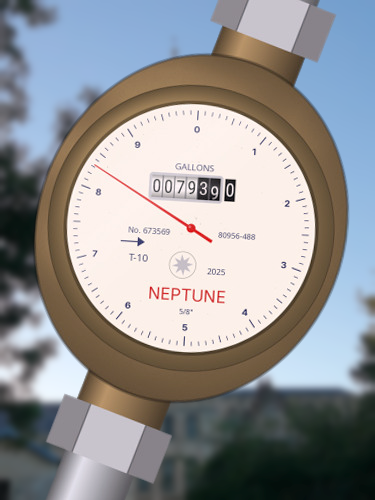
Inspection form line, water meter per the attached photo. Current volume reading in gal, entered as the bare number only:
79388.3
